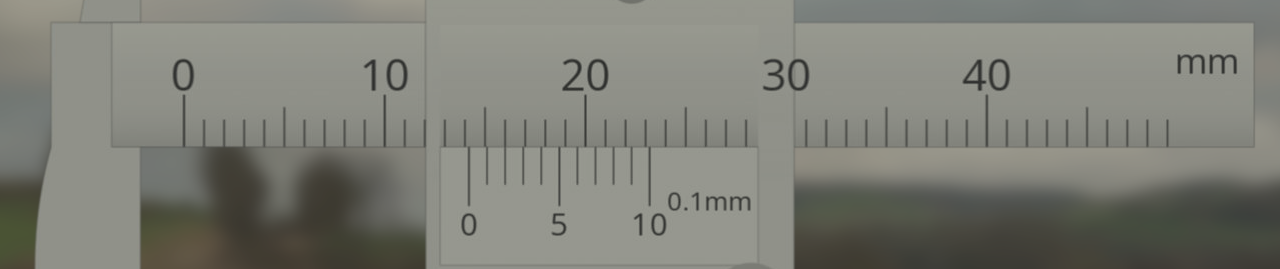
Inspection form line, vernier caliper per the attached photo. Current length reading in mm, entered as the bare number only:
14.2
